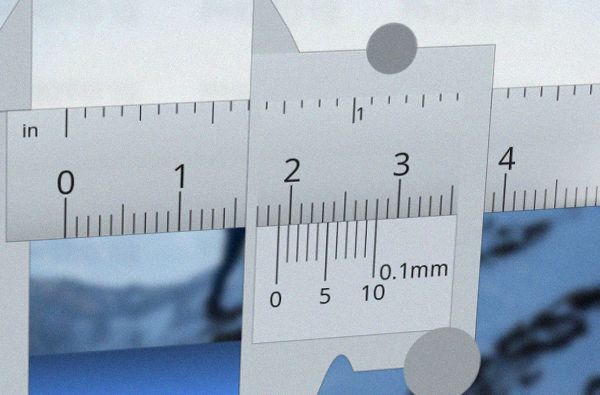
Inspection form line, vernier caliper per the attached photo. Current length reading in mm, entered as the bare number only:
19.0
